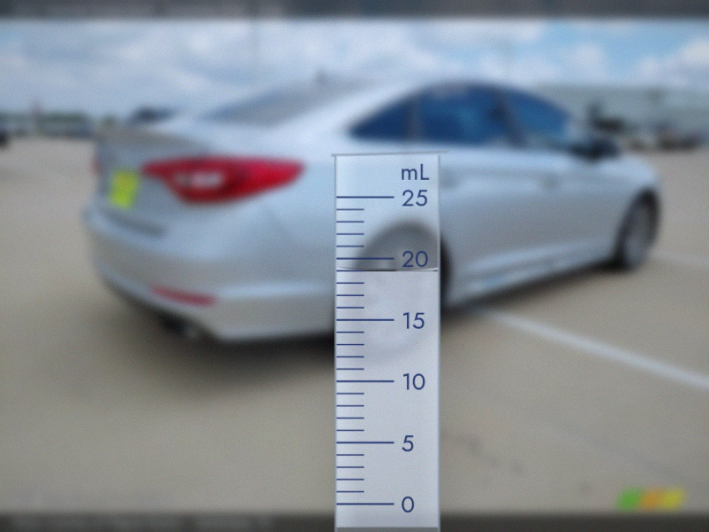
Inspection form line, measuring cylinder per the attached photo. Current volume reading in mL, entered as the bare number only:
19
